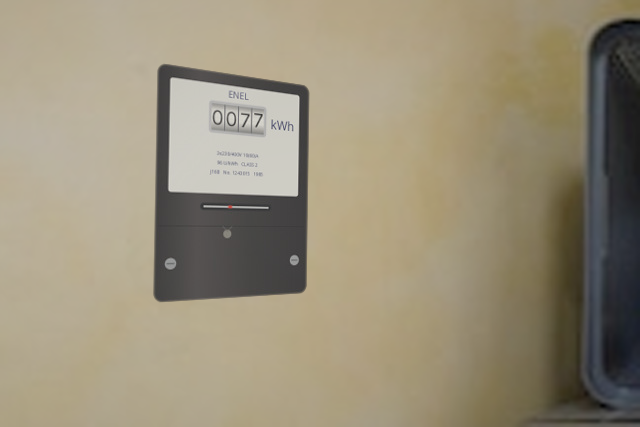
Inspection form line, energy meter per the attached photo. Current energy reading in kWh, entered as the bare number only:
77
